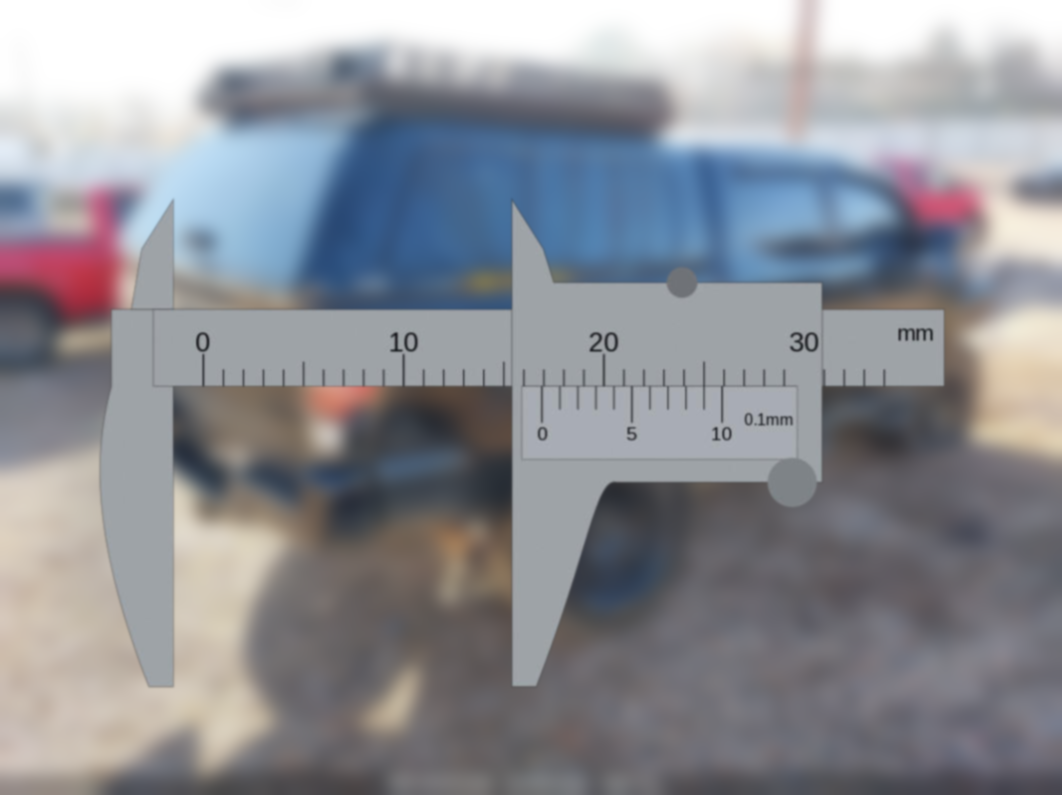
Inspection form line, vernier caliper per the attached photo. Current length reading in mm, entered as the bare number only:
16.9
